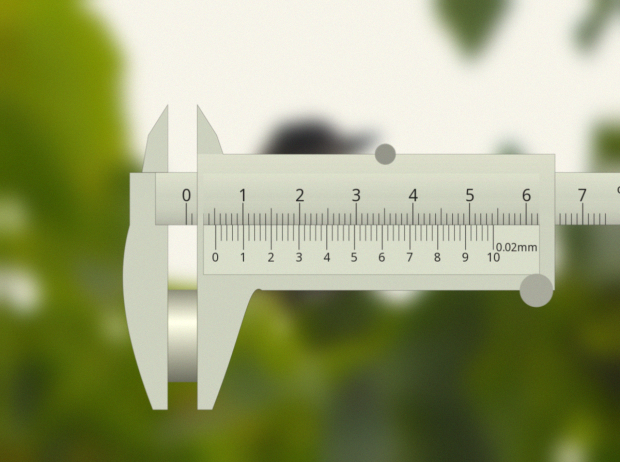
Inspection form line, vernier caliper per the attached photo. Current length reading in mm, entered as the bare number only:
5.2
